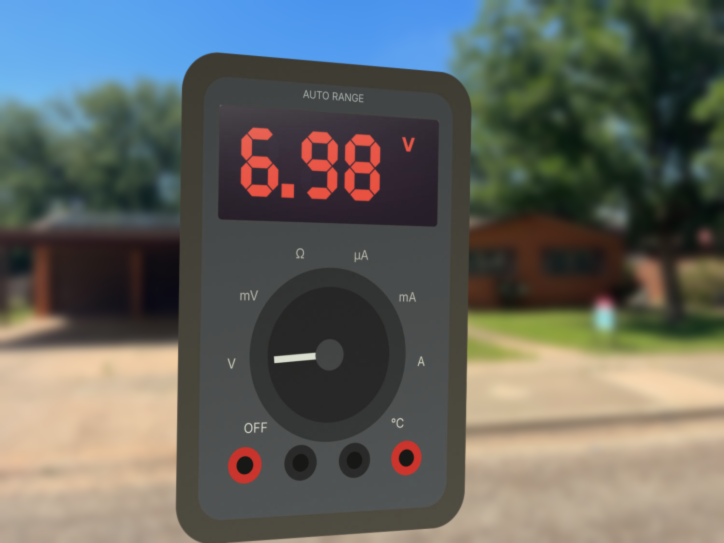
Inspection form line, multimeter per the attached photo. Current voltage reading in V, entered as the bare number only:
6.98
